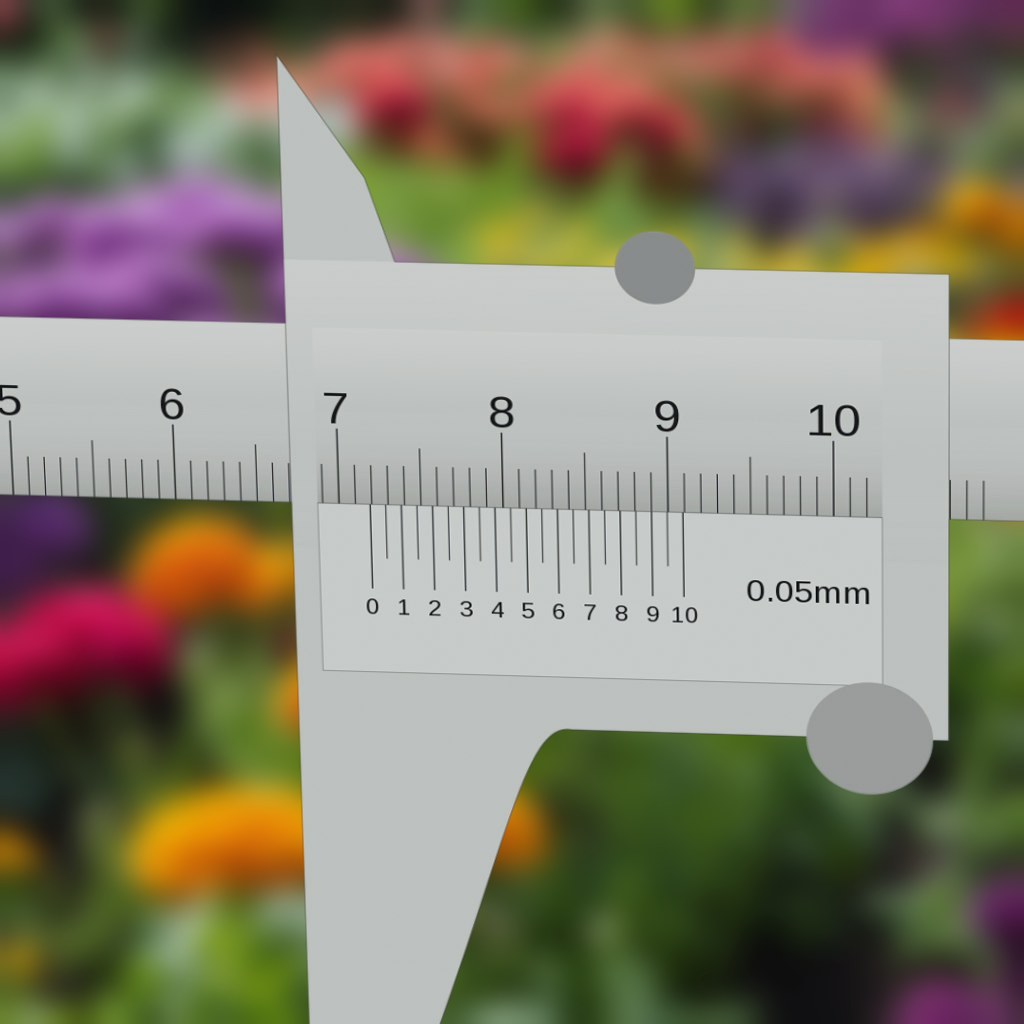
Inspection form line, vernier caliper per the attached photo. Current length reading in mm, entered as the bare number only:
71.9
